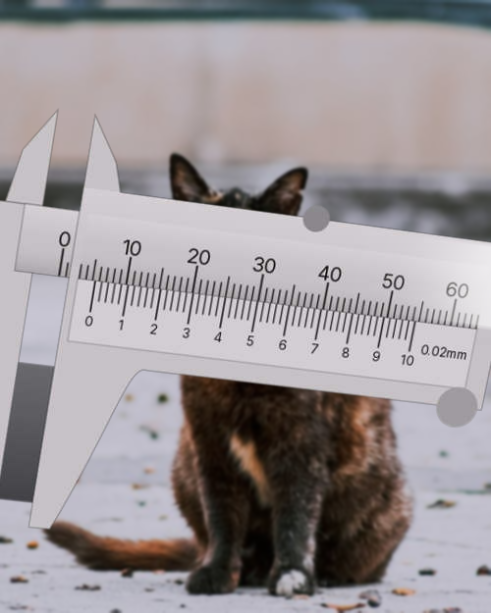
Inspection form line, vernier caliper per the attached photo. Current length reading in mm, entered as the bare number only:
5.4
